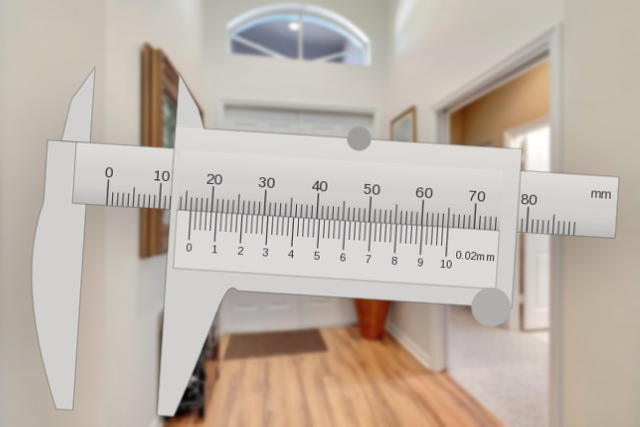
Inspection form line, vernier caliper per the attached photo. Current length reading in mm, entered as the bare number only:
16.0
